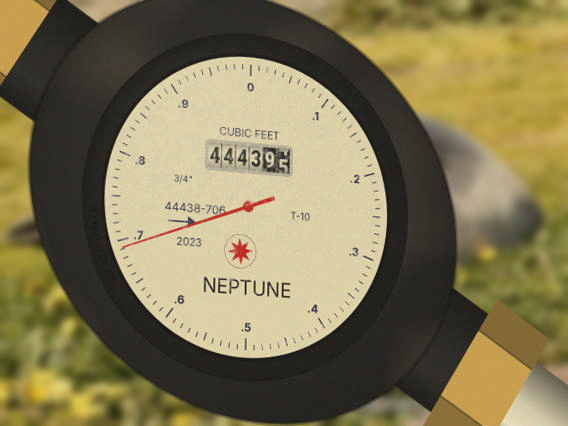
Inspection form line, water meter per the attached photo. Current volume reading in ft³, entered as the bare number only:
444394.69
